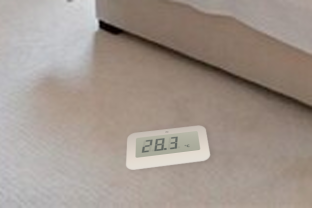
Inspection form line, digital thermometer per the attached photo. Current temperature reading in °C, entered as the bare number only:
28.3
